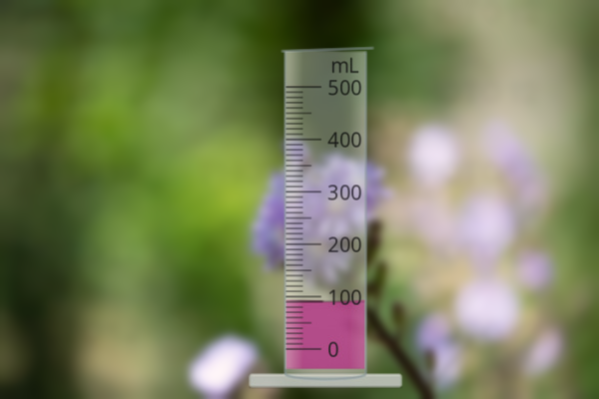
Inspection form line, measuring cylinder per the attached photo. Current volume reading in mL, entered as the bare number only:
90
